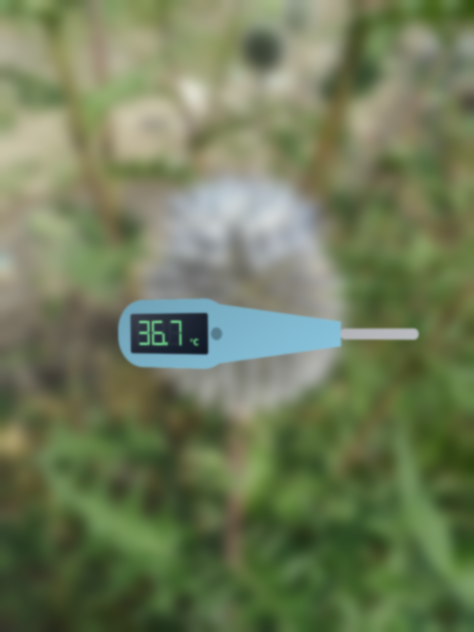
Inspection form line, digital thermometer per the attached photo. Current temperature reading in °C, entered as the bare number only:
36.7
